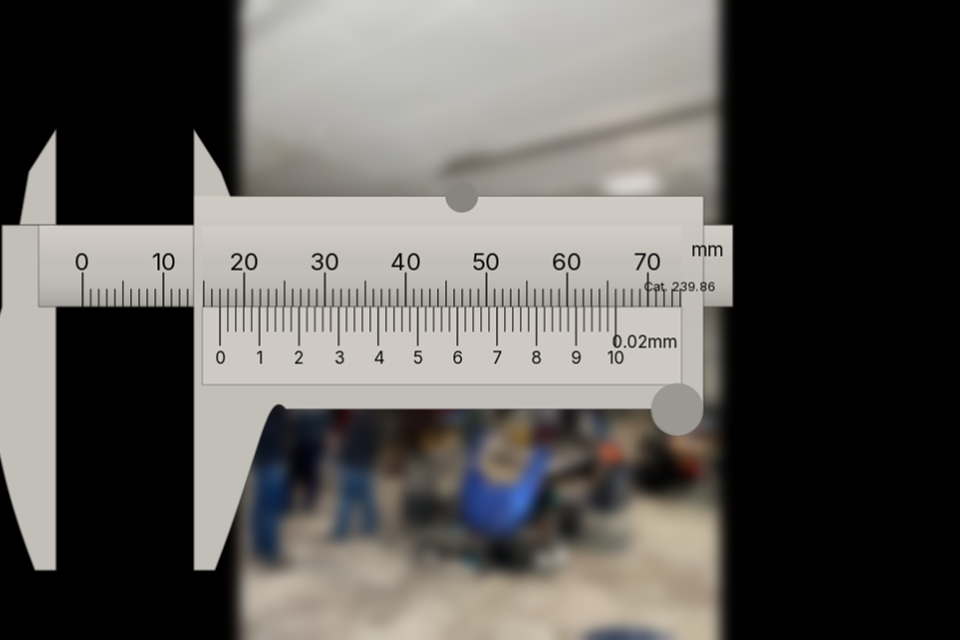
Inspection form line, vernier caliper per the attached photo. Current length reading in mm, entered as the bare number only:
17.0
